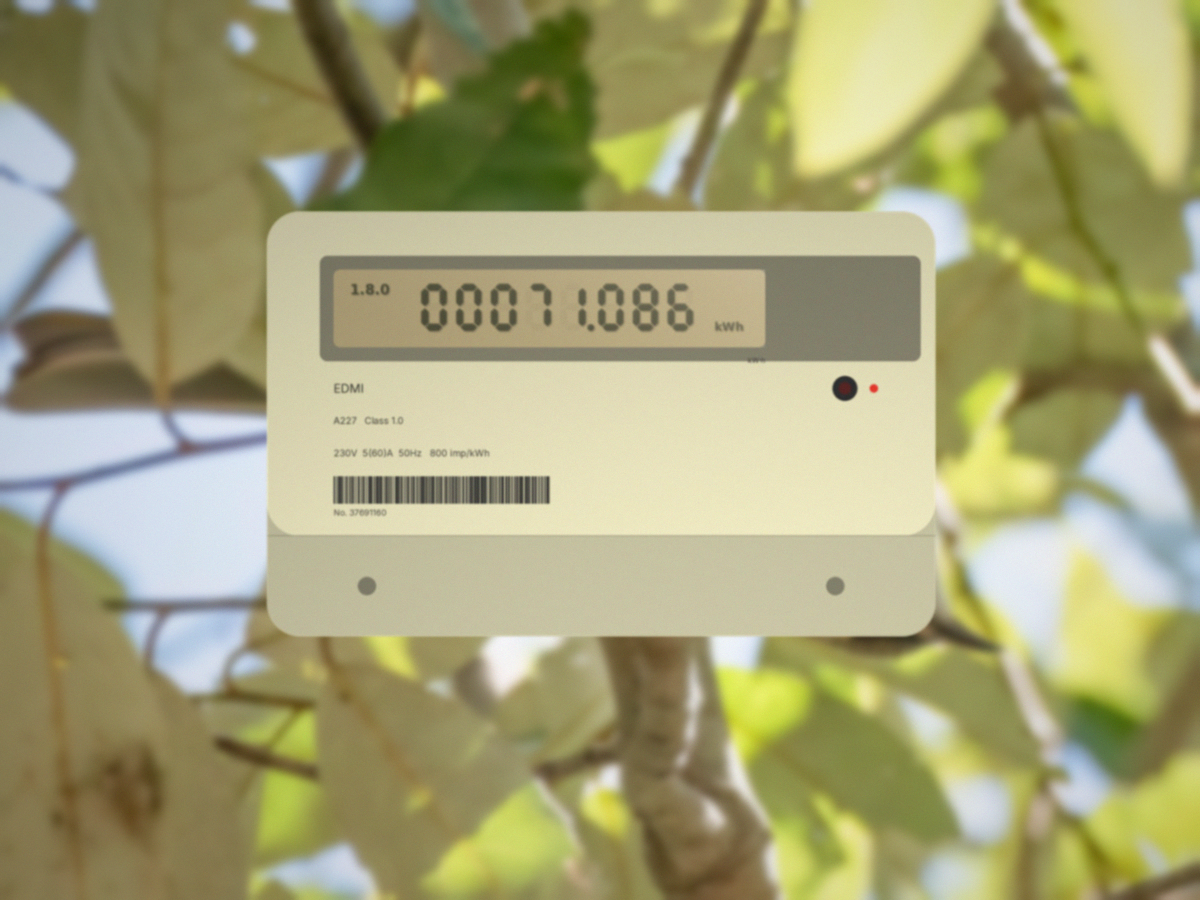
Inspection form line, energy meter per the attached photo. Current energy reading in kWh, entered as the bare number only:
71.086
